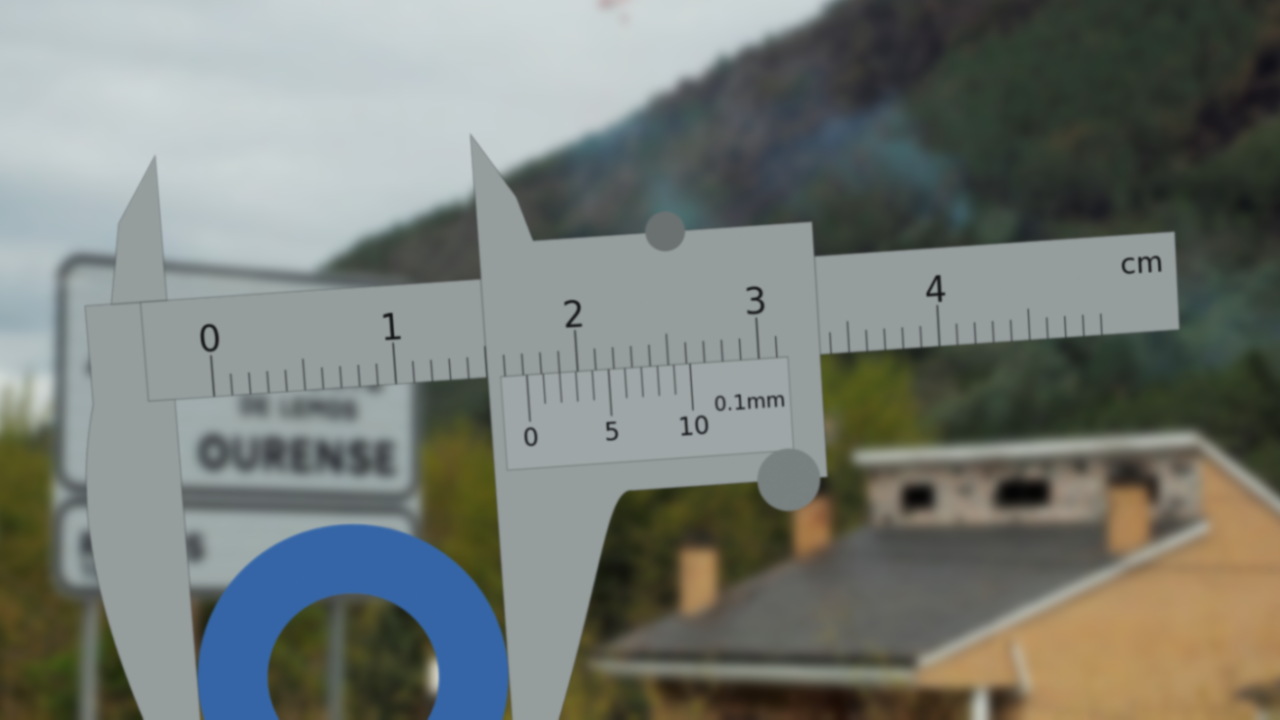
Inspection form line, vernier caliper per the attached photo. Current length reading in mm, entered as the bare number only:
17.2
